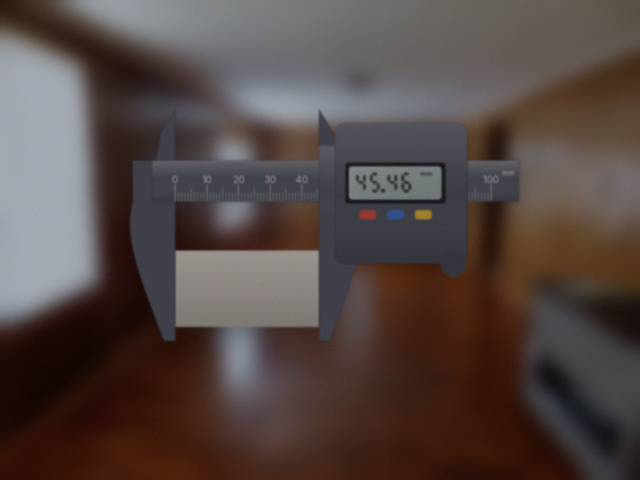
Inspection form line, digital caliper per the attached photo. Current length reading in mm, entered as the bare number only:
45.46
